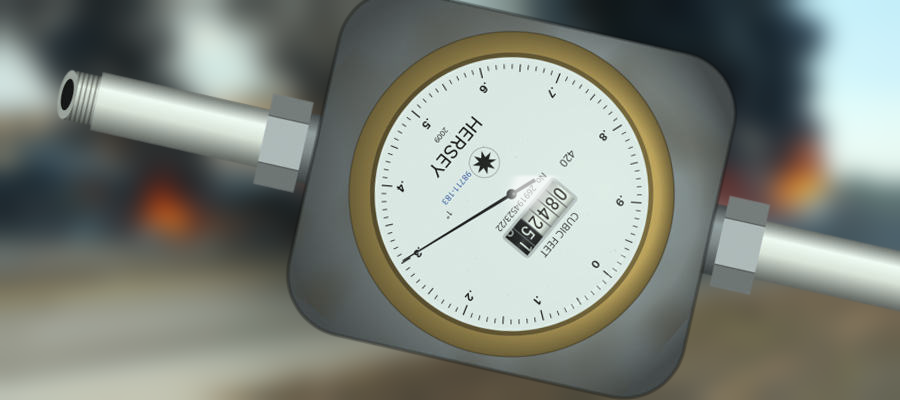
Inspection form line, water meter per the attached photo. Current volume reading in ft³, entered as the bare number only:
84251.30
